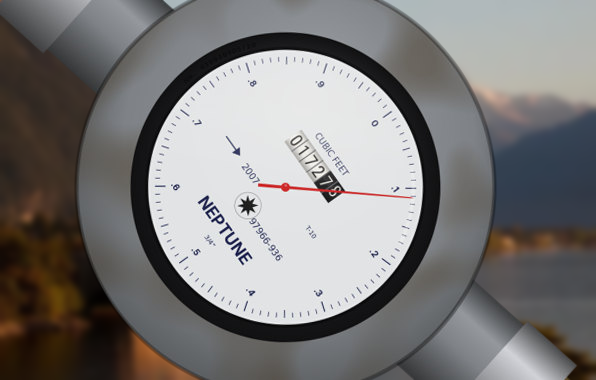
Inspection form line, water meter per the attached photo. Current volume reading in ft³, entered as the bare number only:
17278.11
